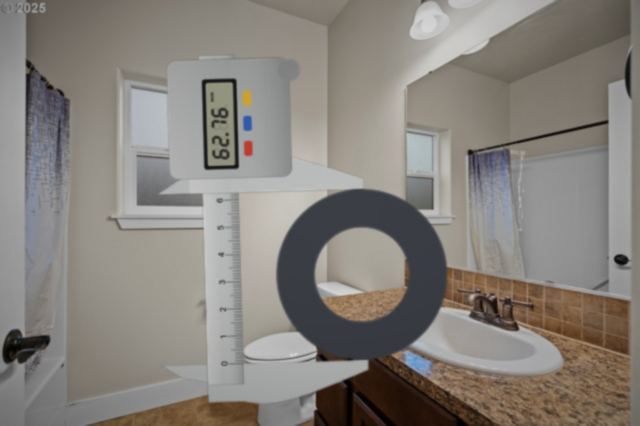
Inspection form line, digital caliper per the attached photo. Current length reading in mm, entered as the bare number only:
62.76
